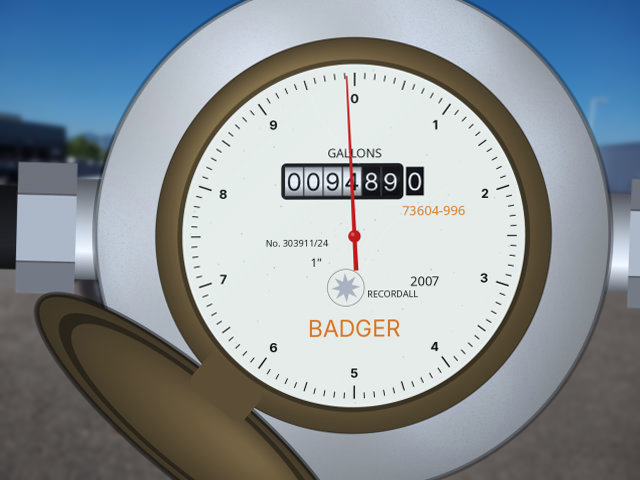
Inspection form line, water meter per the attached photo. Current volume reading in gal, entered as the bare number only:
94889.9
